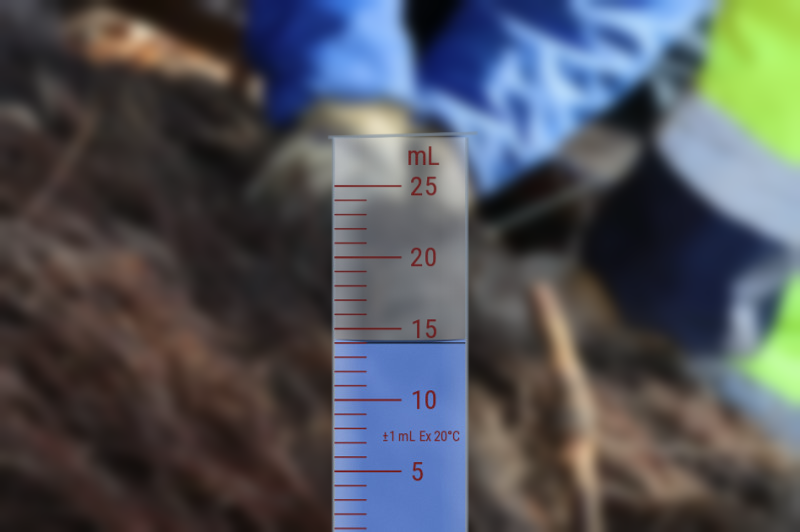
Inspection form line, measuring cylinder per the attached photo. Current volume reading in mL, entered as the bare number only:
14
